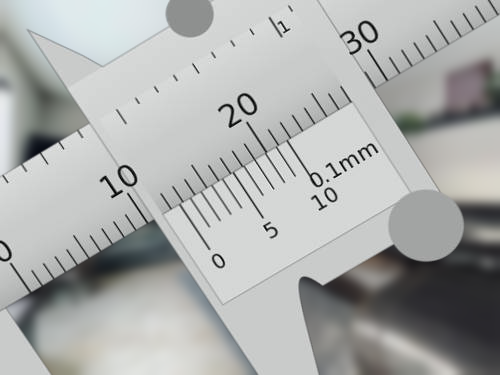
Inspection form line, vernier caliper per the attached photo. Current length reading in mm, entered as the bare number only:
12.7
